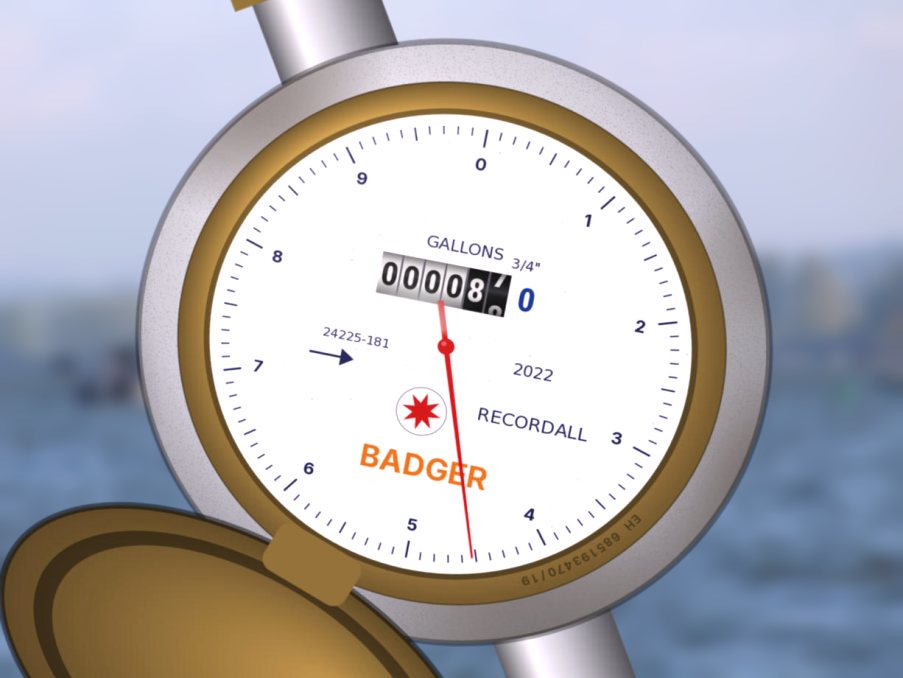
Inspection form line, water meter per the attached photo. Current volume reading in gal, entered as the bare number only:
874.5
